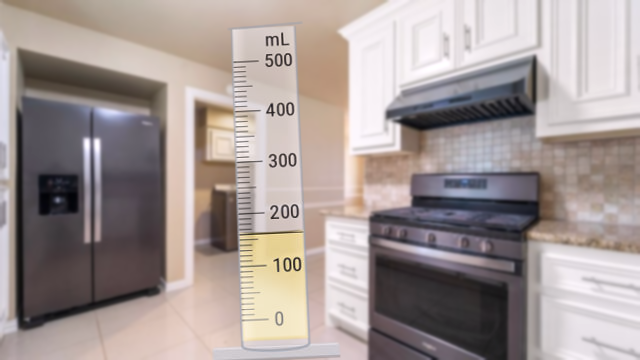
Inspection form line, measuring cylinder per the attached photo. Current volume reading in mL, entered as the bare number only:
160
